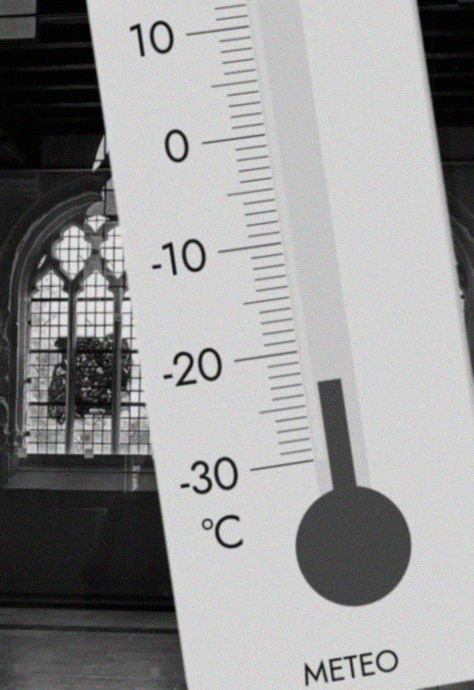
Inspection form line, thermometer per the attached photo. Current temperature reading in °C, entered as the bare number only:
-23
